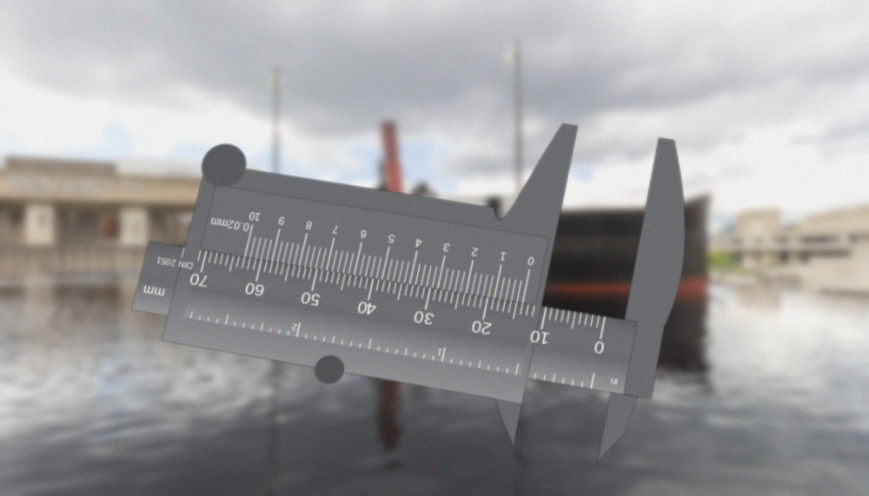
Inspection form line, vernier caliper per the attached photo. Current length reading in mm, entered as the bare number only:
14.0
